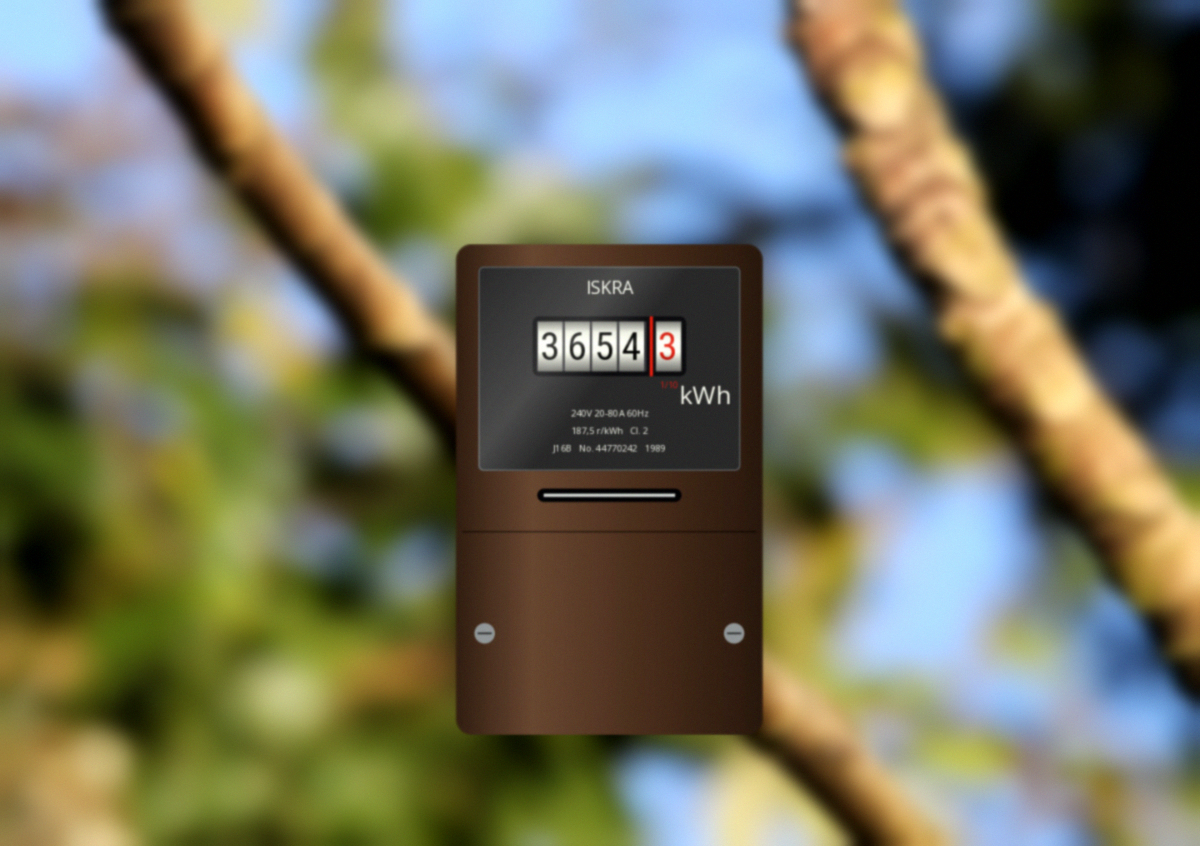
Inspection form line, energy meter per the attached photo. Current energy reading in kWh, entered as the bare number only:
3654.3
